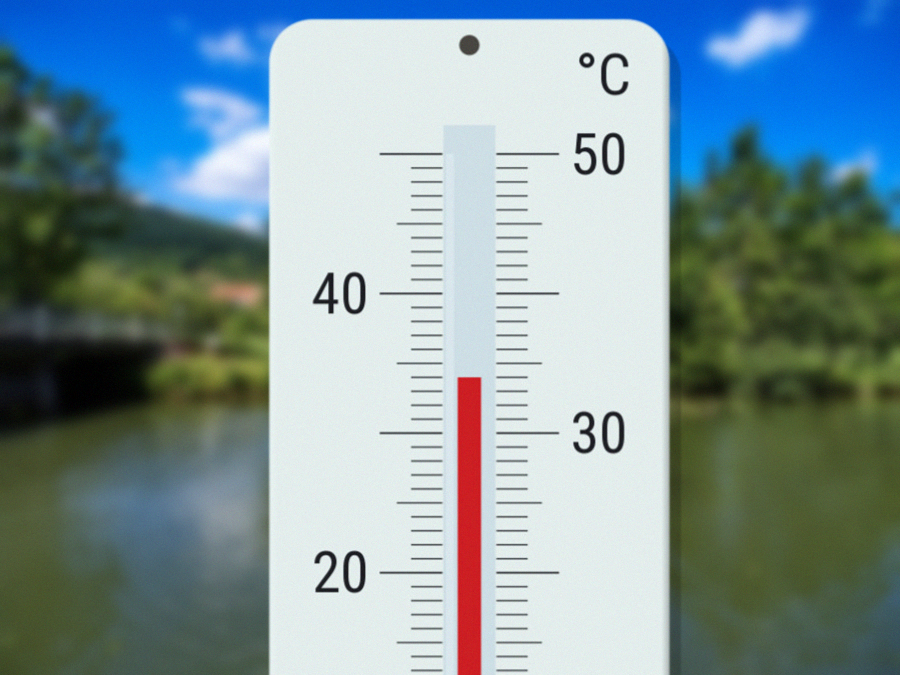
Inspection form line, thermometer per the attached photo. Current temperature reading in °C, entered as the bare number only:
34
